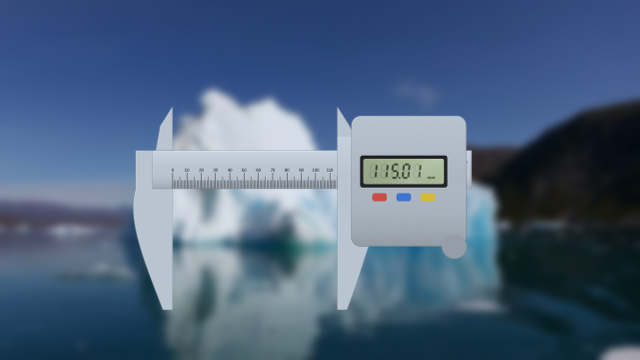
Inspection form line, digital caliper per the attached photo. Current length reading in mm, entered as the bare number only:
115.01
